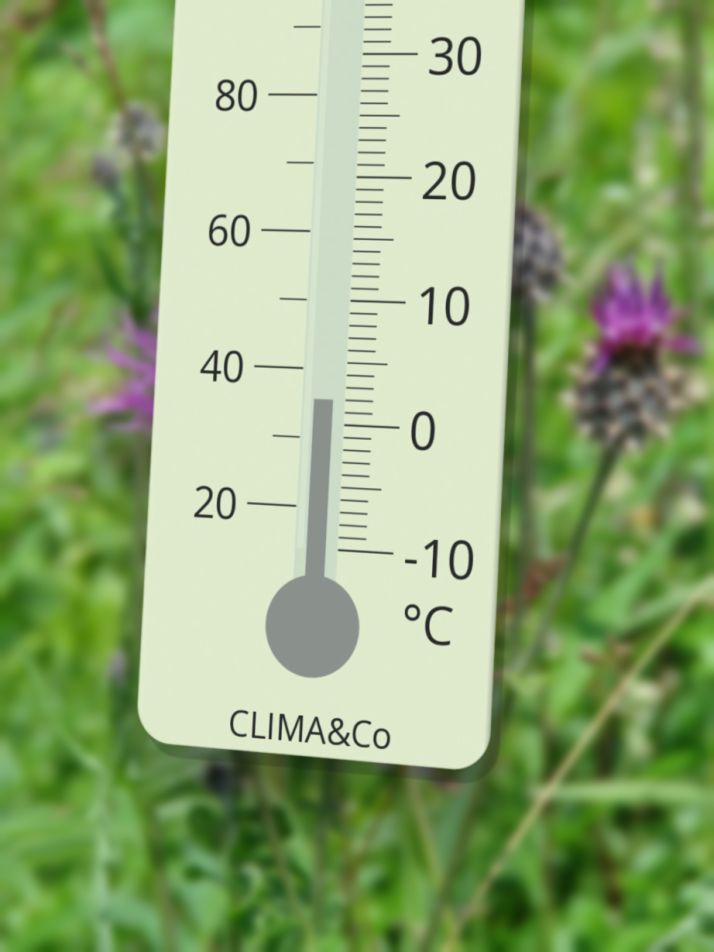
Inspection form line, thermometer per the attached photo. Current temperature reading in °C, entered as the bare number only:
2
